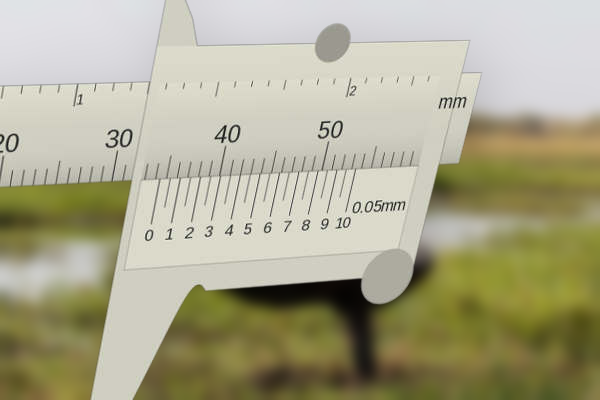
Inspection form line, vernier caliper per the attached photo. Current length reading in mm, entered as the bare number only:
34.4
